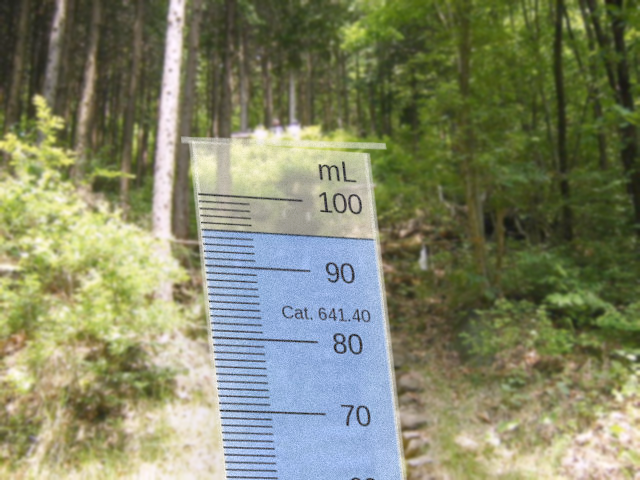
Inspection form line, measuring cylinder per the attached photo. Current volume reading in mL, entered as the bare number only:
95
